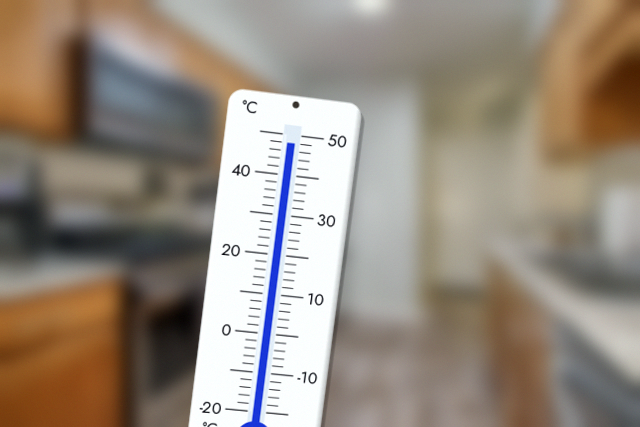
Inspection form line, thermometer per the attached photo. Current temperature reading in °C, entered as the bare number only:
48
